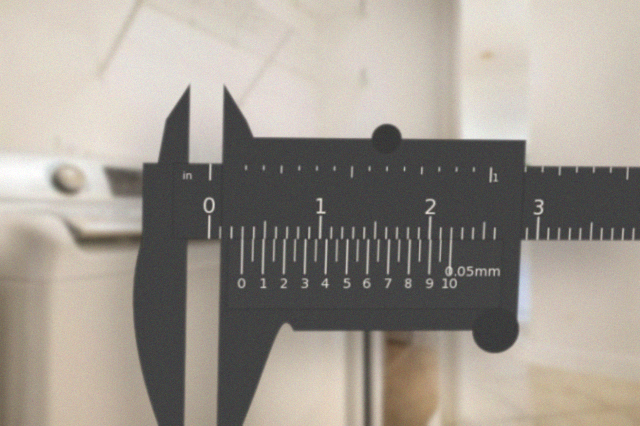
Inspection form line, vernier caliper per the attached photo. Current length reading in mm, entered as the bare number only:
3.0
